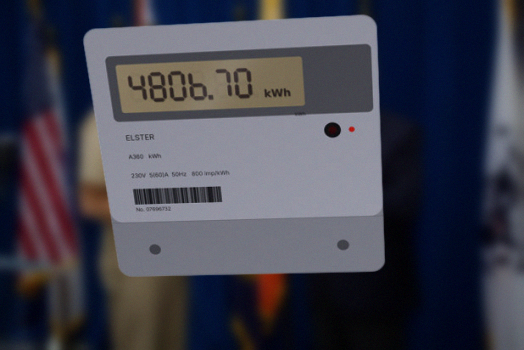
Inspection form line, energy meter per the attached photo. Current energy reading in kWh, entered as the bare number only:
4806.70
